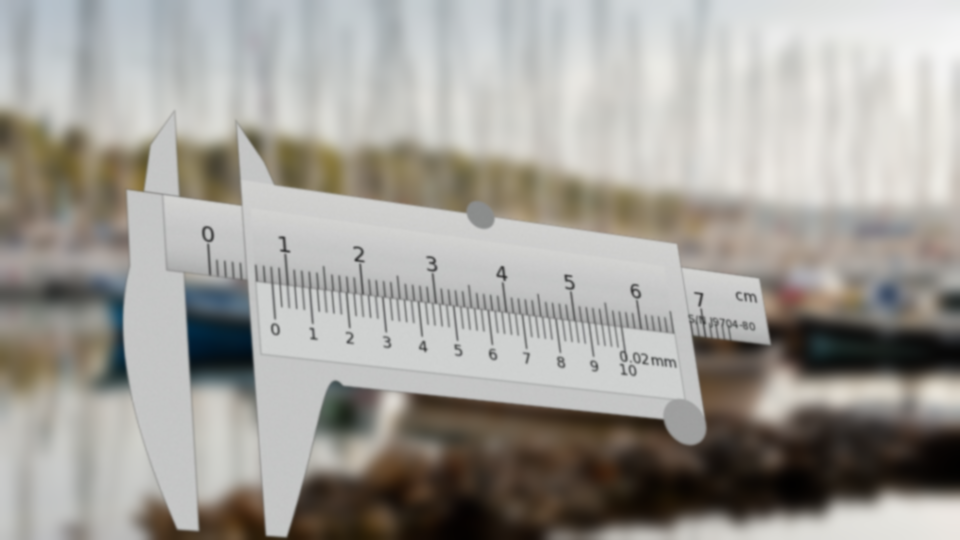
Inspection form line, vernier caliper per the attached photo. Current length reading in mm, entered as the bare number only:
8.0
